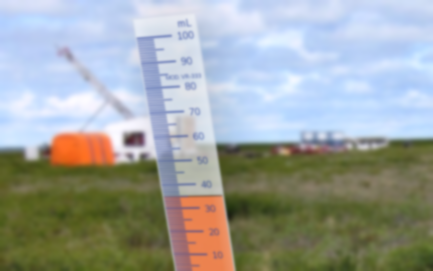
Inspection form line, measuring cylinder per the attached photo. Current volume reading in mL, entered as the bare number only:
35
